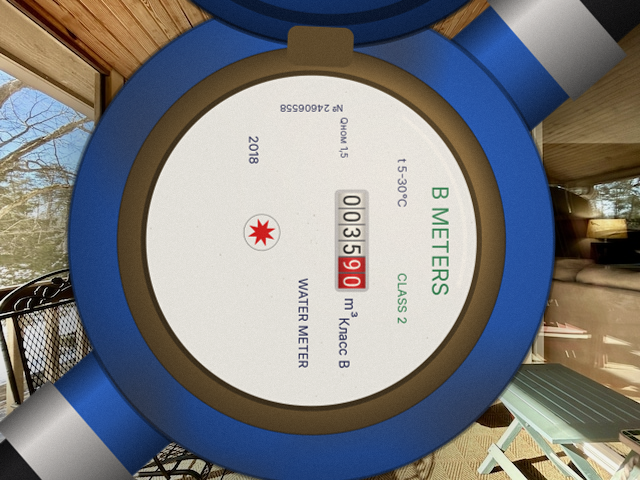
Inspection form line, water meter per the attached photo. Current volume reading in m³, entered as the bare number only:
35.90
